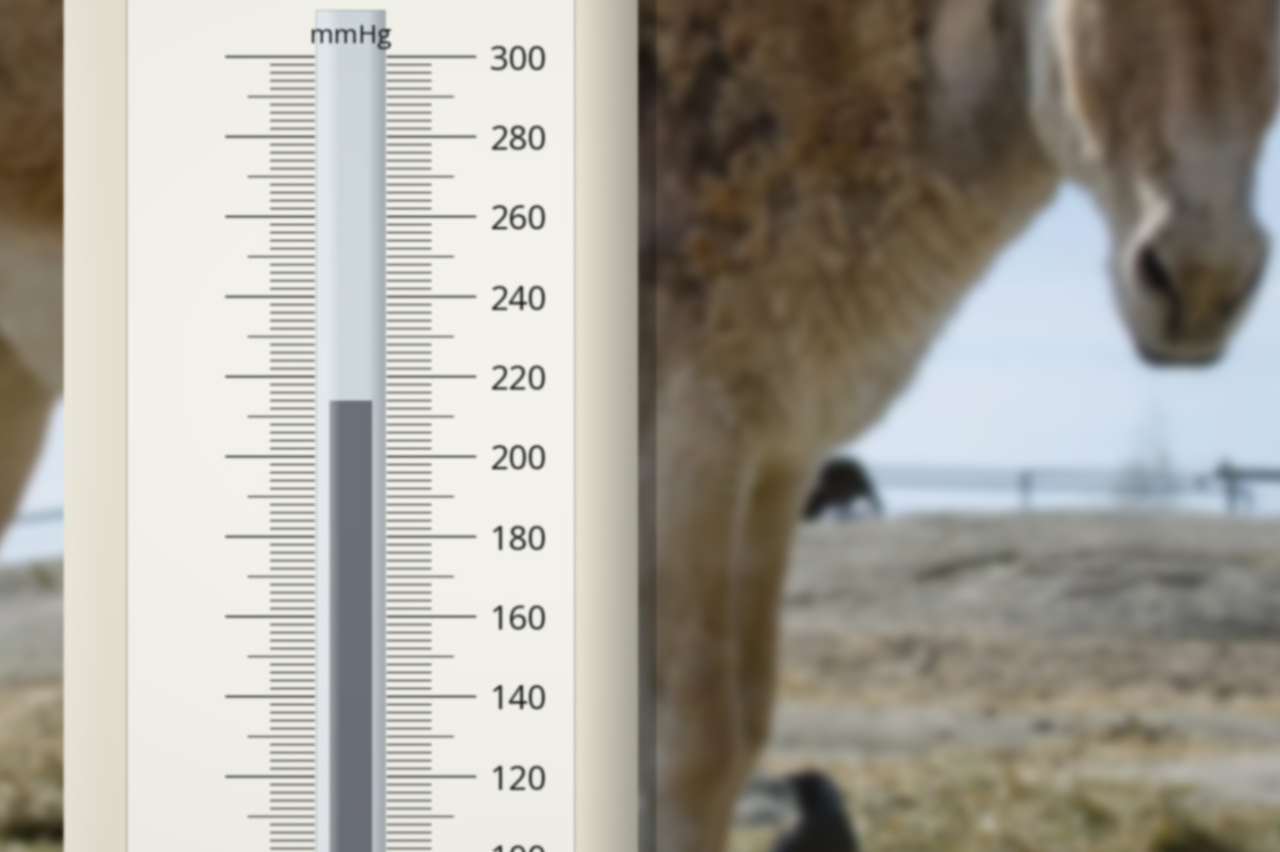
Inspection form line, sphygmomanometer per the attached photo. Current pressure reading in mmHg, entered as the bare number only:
214
